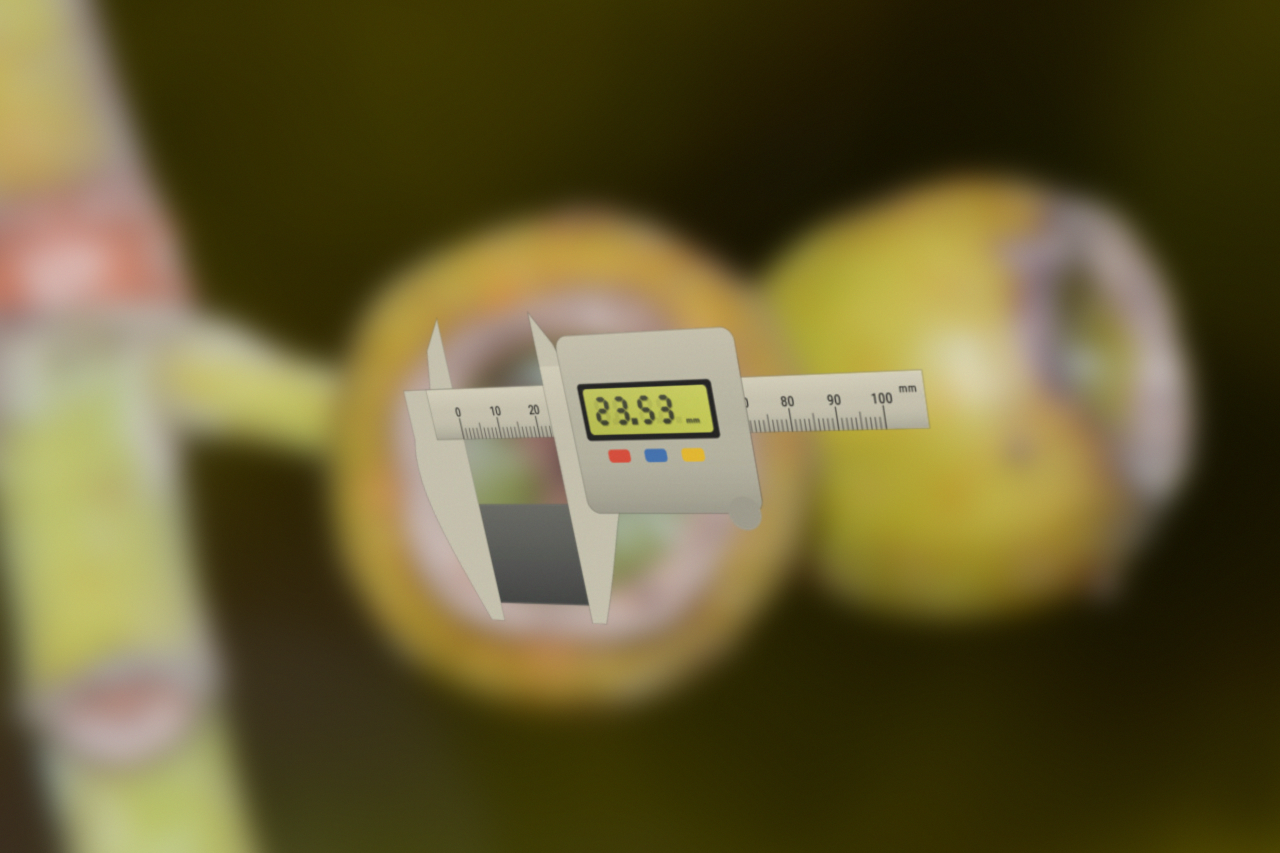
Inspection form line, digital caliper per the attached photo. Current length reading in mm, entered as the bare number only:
23.53
